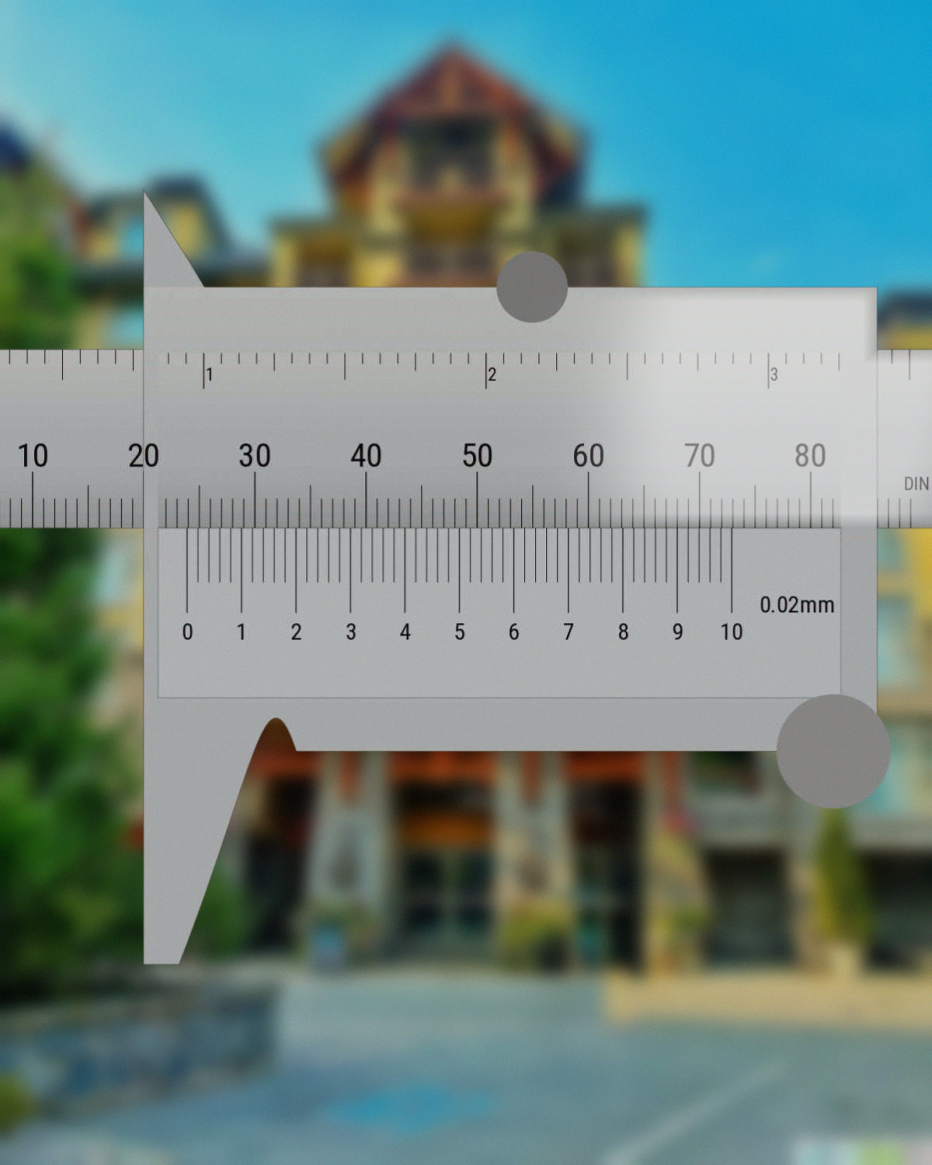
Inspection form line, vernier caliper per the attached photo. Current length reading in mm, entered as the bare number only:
23.9
